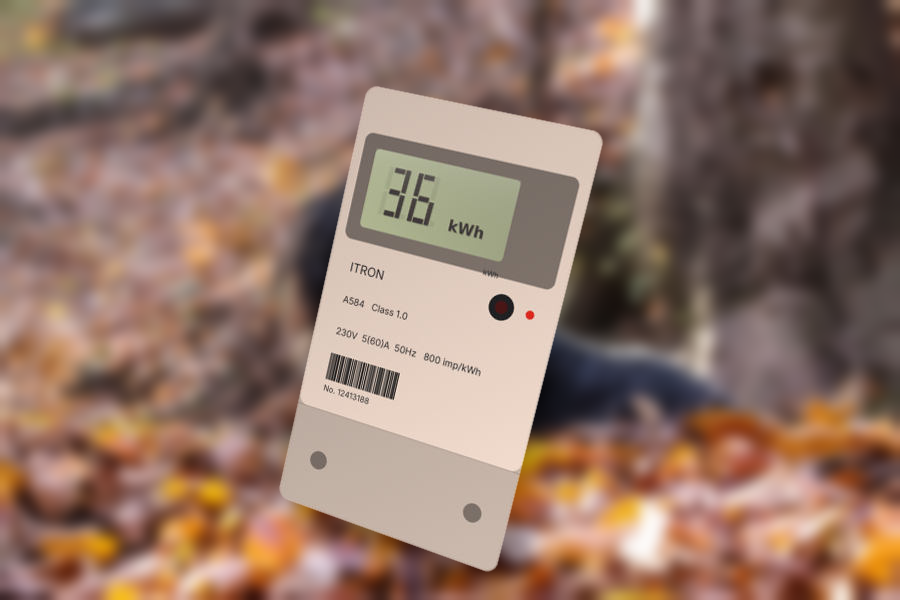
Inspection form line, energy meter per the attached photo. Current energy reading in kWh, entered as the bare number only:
36
